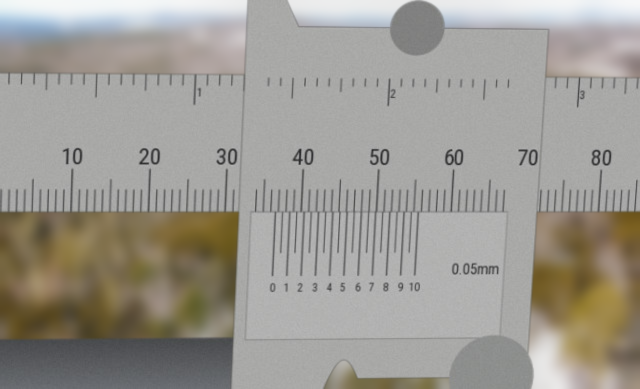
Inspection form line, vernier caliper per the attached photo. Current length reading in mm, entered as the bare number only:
36.6
